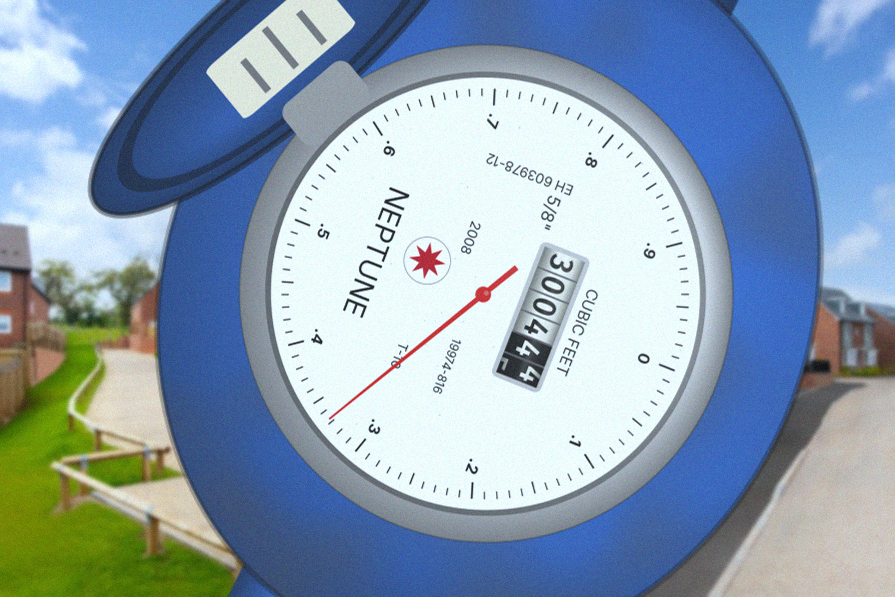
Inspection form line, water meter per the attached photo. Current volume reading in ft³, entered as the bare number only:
300444.33
